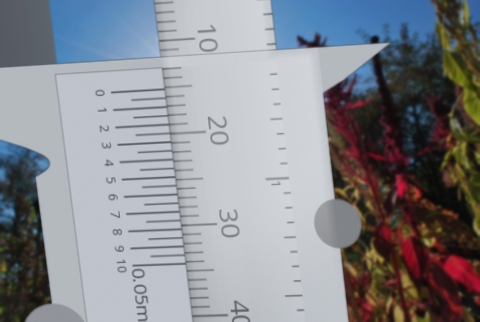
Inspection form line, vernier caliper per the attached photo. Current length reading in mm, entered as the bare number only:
15.2
